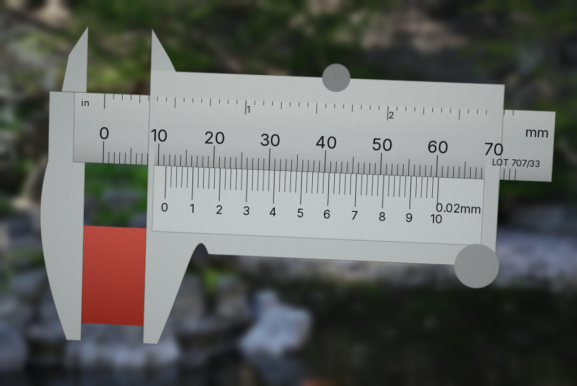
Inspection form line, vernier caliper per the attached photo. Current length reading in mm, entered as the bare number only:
11.4
